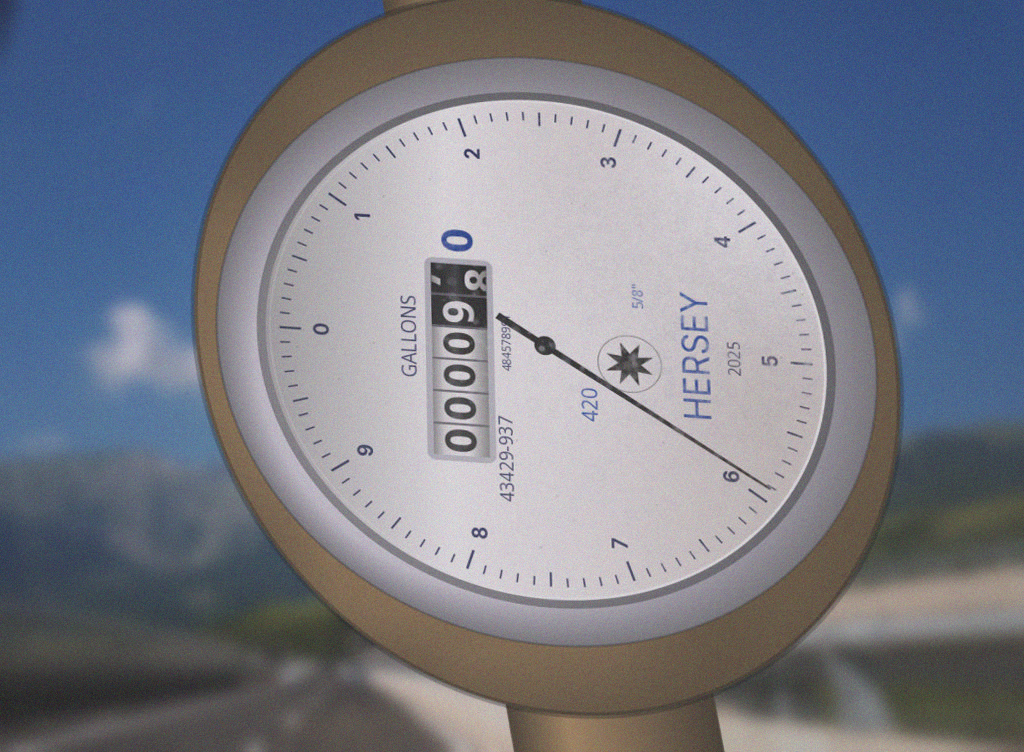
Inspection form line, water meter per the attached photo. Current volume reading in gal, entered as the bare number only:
975.9
